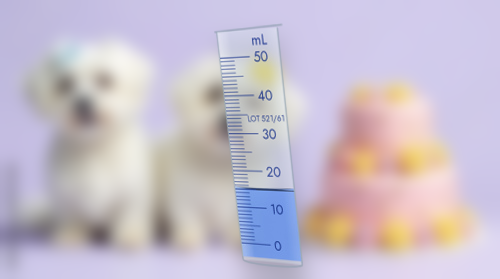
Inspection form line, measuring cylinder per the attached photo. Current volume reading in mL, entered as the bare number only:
15
